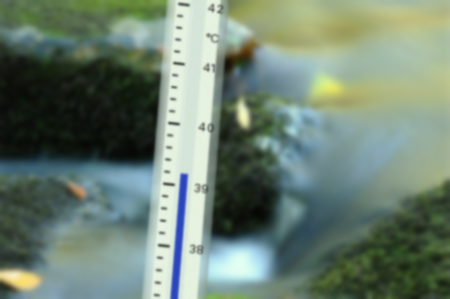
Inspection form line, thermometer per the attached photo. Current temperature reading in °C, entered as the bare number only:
39.2
